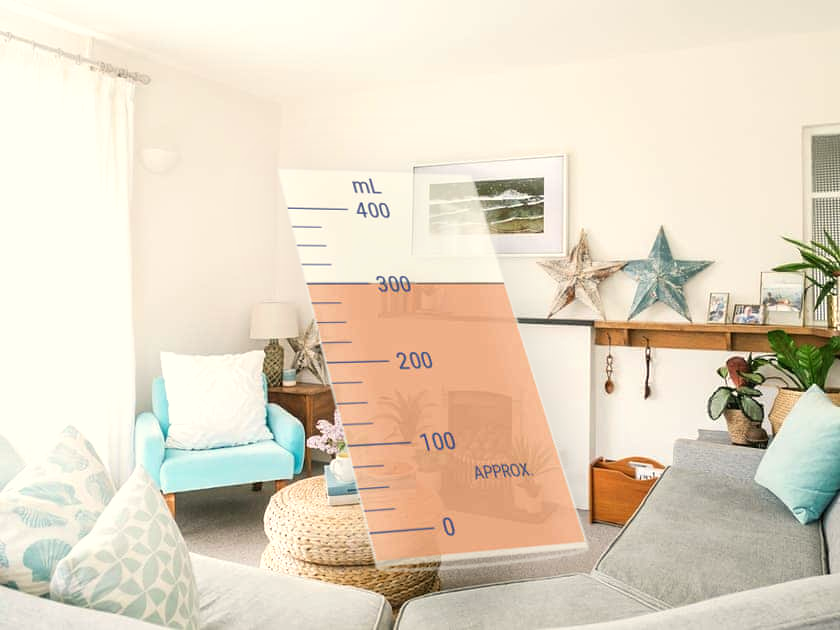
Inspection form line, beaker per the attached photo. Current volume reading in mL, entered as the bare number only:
300
